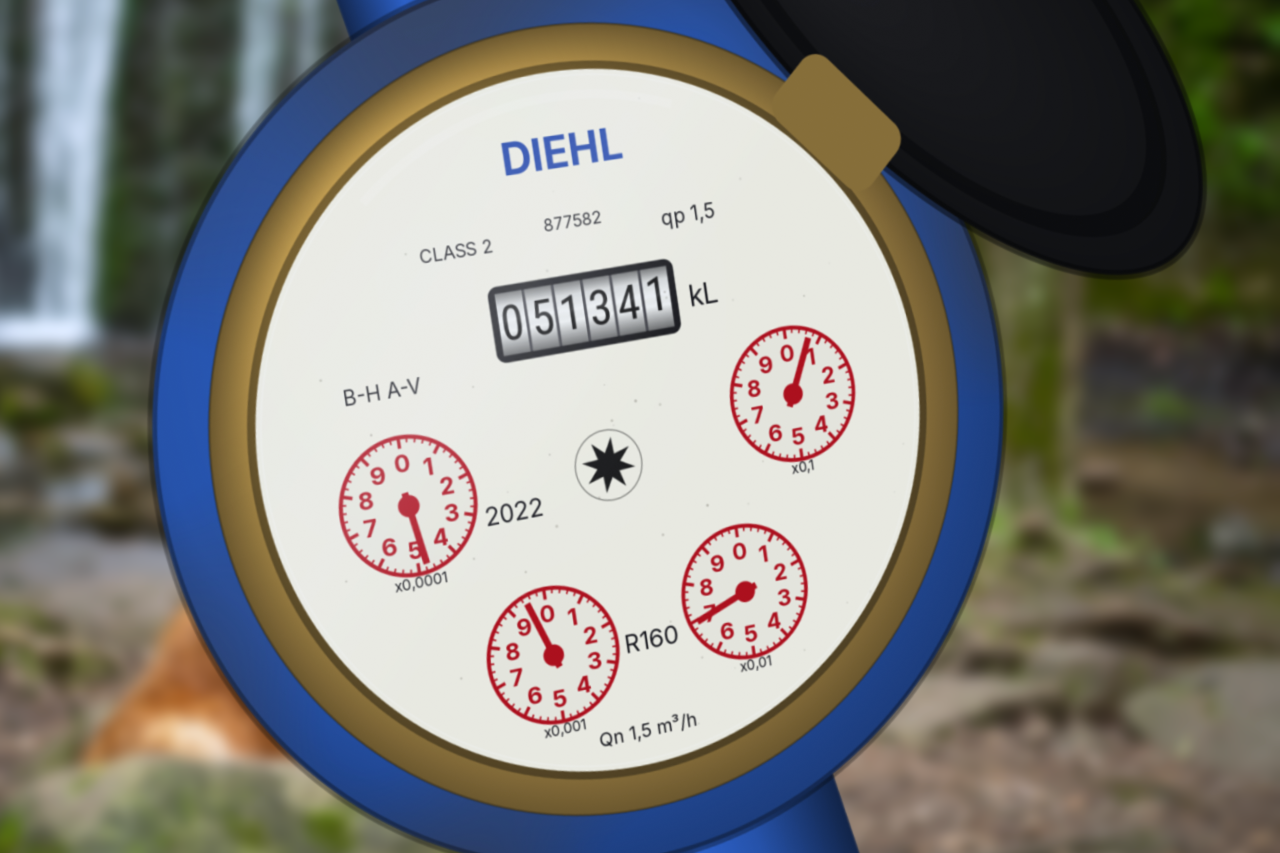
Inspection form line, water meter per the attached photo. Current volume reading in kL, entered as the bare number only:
51341.0694
